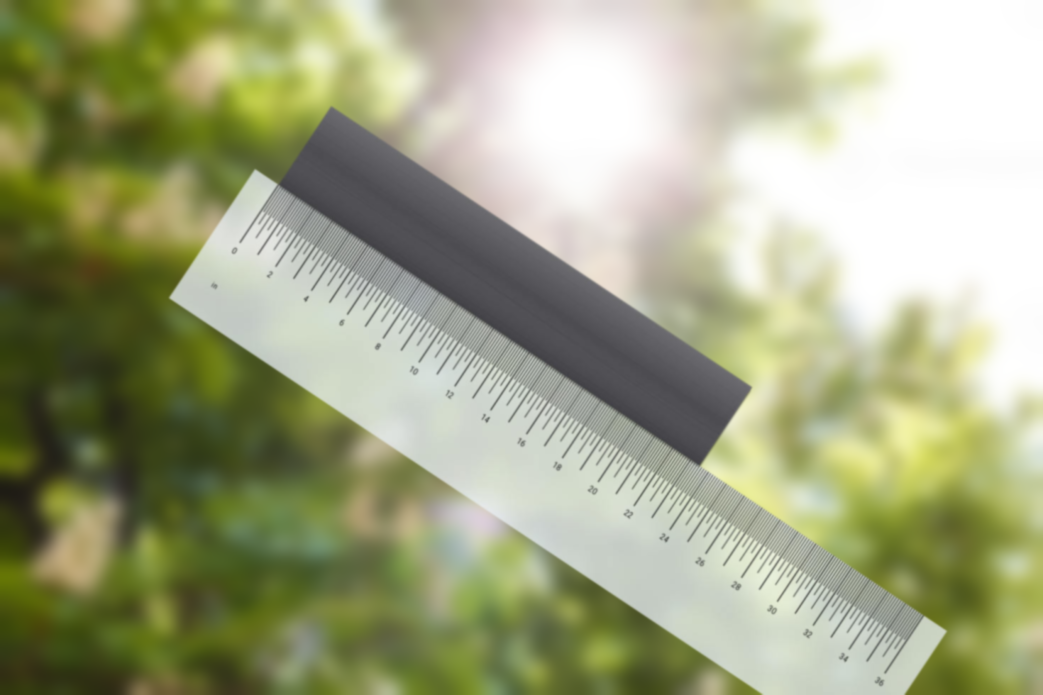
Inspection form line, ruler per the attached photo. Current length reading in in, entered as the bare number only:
23.5
